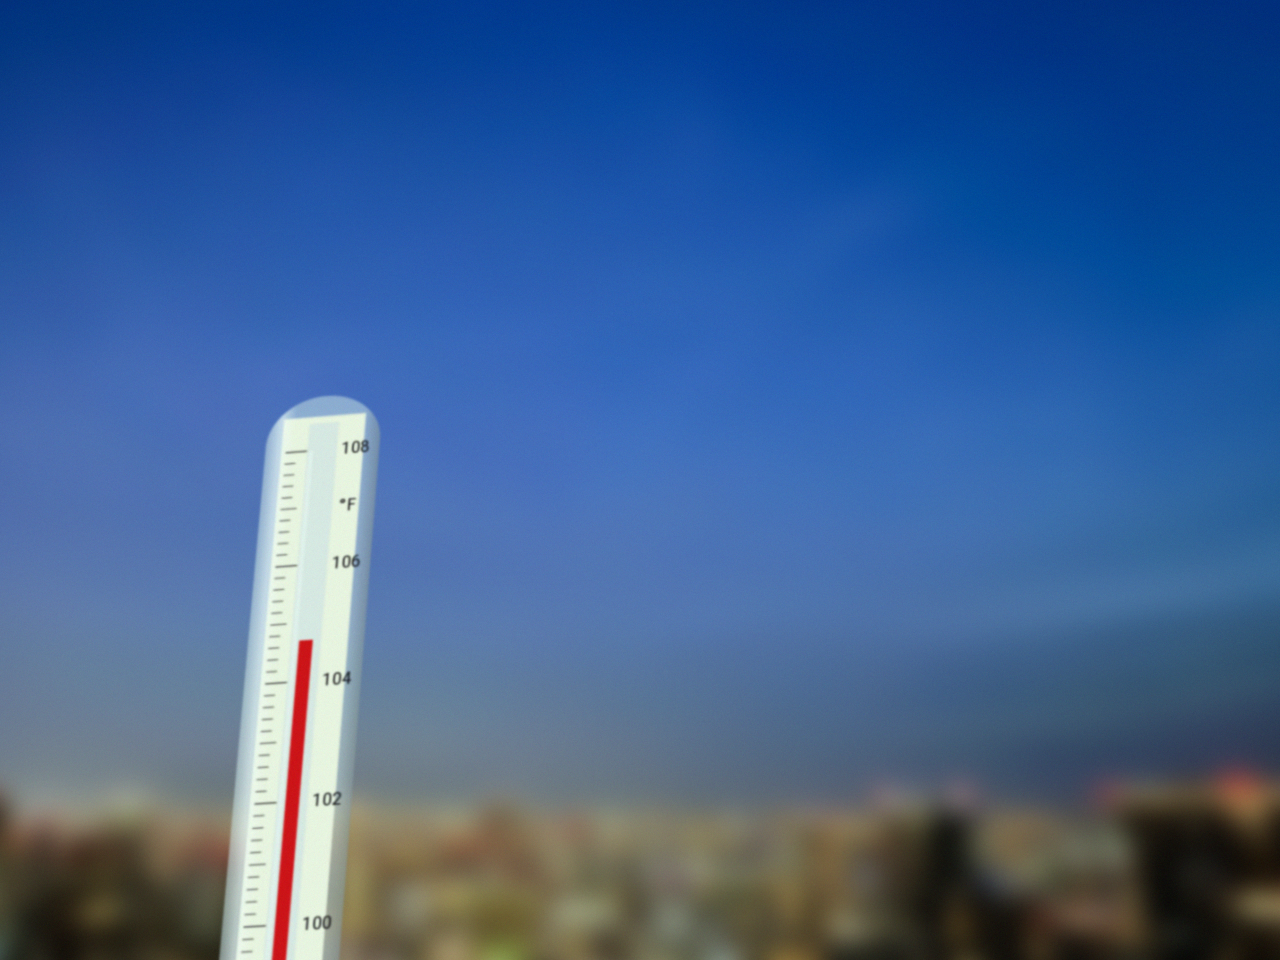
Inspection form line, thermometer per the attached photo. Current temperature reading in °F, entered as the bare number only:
104.7
